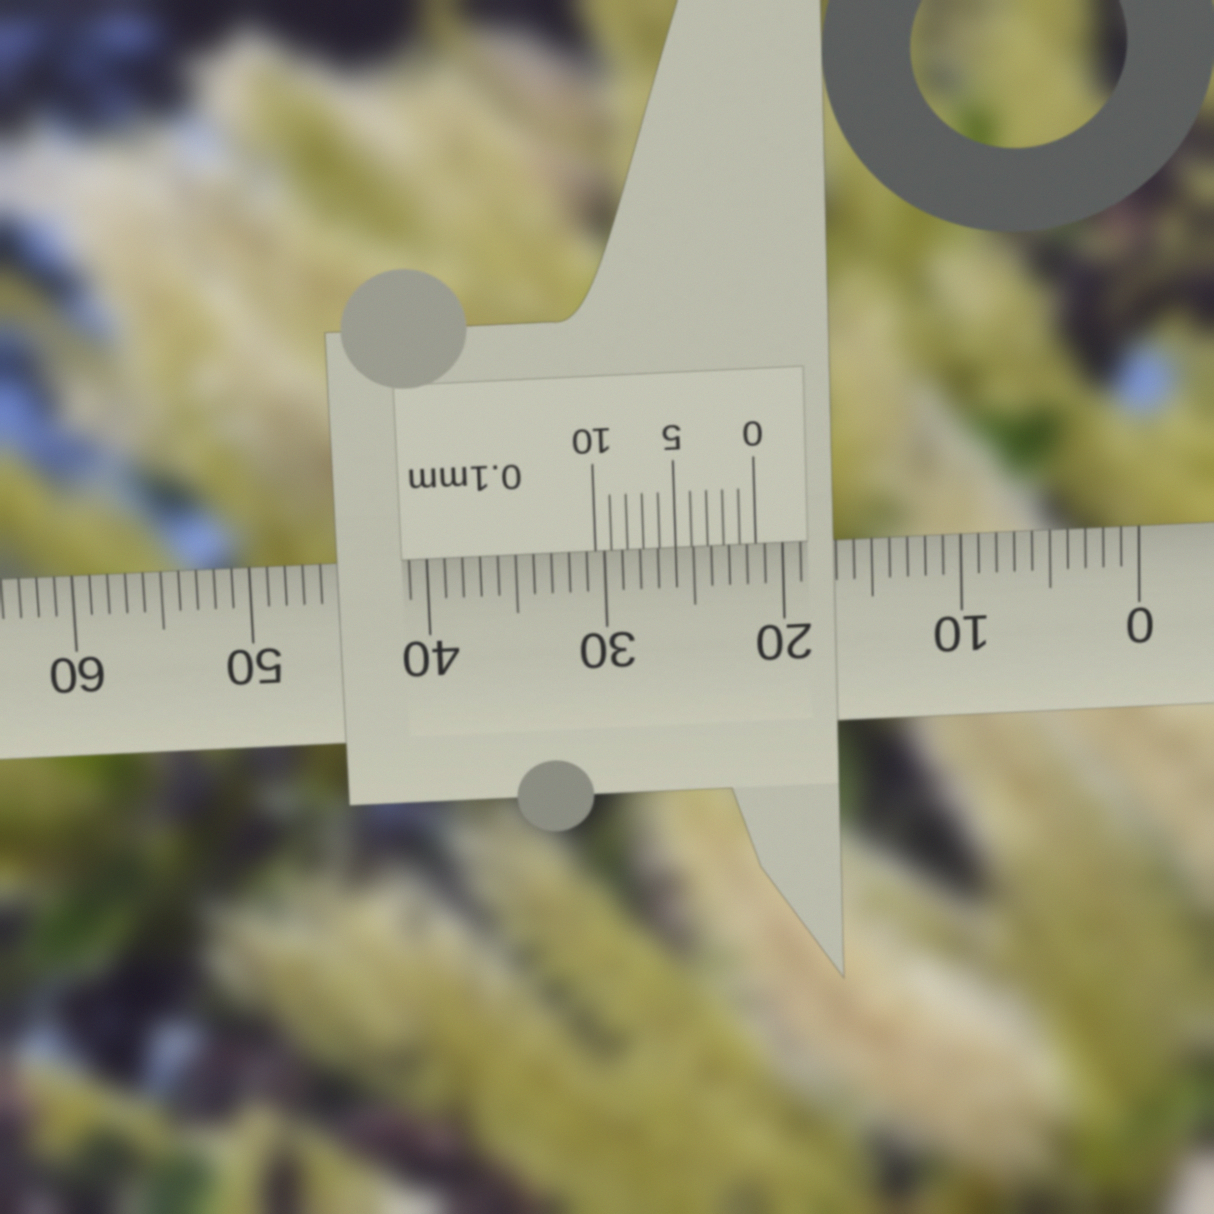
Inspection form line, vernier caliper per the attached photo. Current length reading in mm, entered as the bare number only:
21.5
